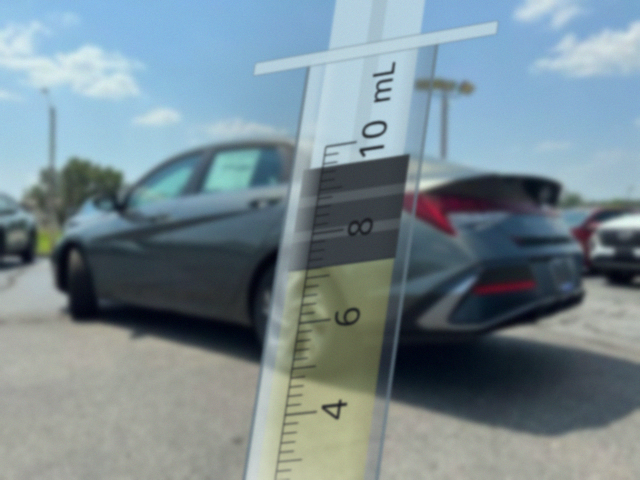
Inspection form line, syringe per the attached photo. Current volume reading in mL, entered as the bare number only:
7.2
